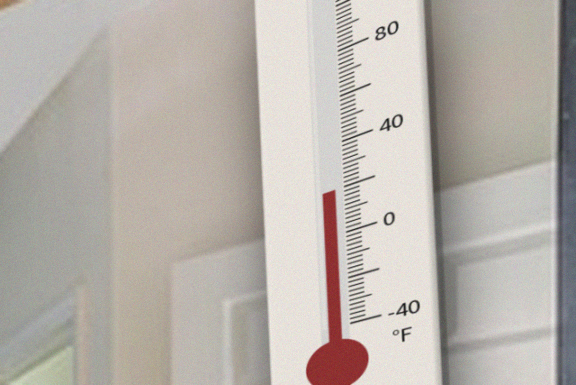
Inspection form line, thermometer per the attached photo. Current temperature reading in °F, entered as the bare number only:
20
